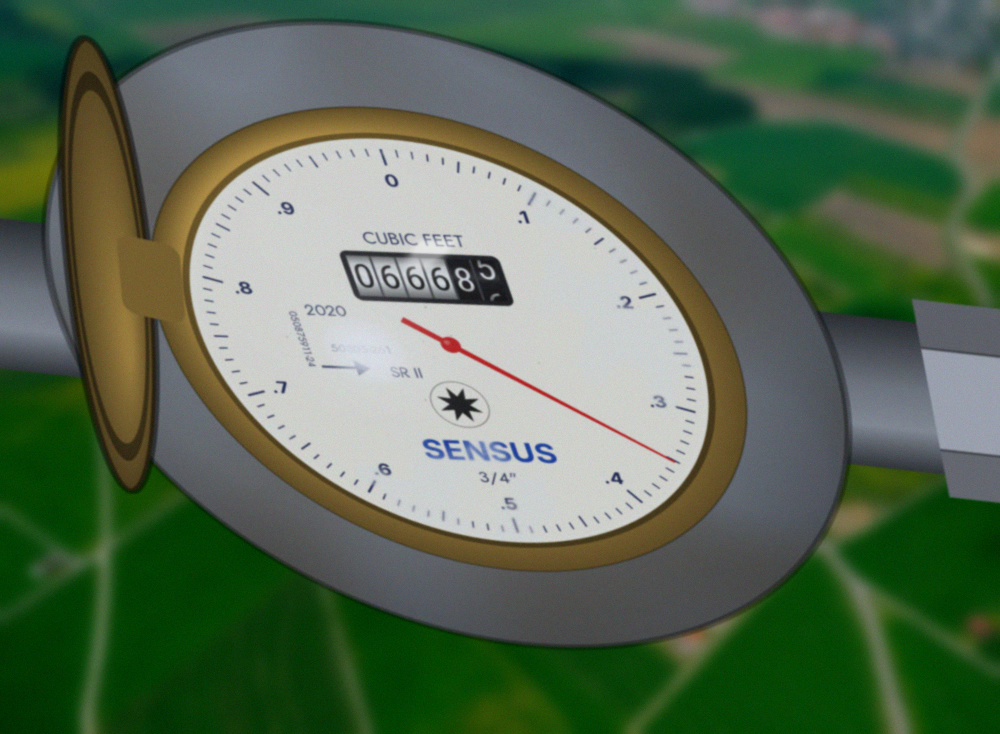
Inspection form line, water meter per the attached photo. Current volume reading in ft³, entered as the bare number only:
66685.35
